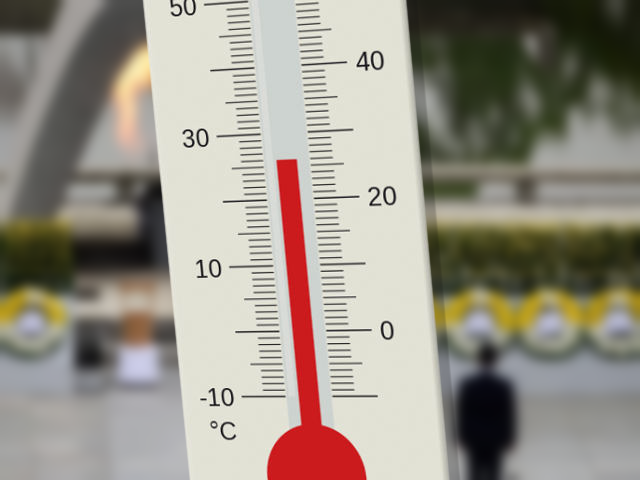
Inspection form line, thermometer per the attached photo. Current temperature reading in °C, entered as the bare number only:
26
